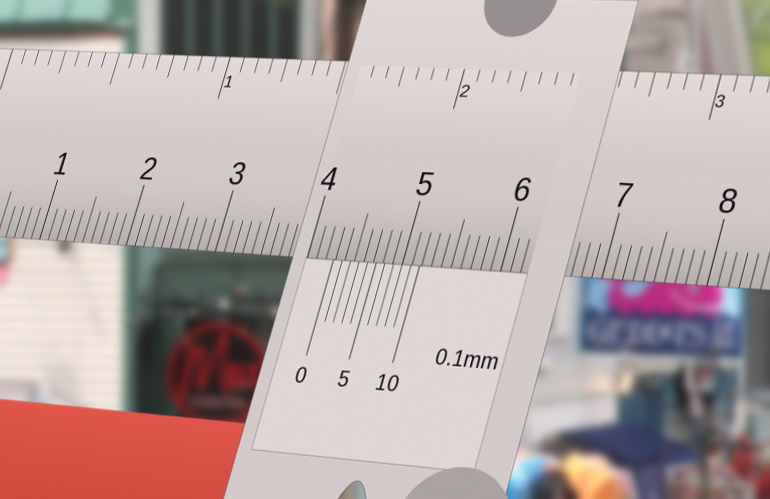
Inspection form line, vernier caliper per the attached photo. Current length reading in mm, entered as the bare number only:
42.8
